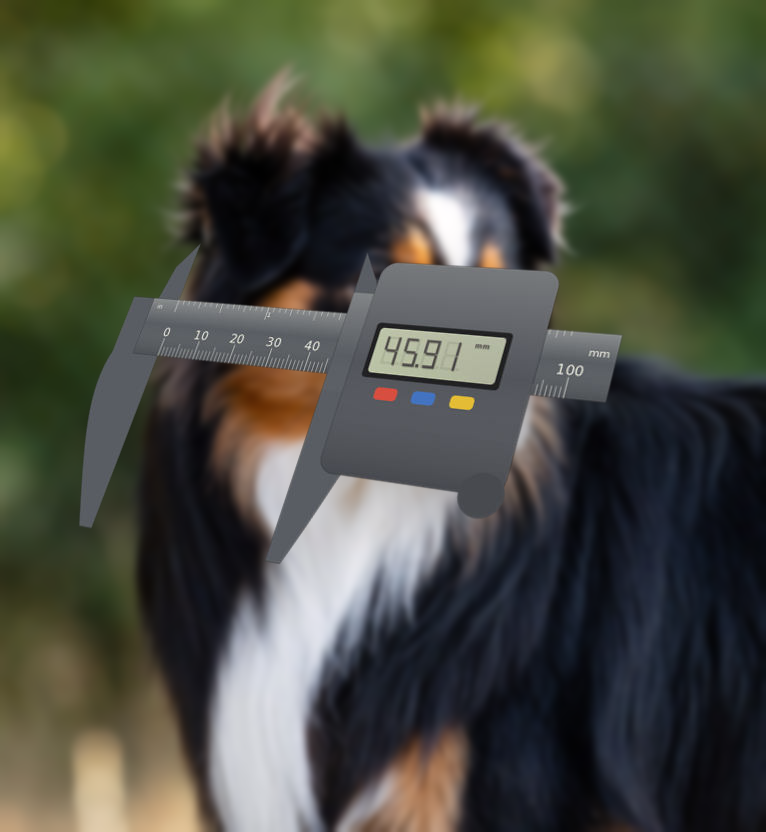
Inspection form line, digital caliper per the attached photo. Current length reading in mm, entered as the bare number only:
45.91
